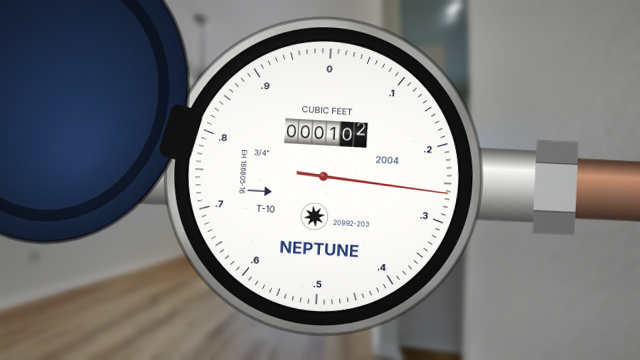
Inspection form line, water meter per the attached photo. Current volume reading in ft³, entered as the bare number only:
102.26
